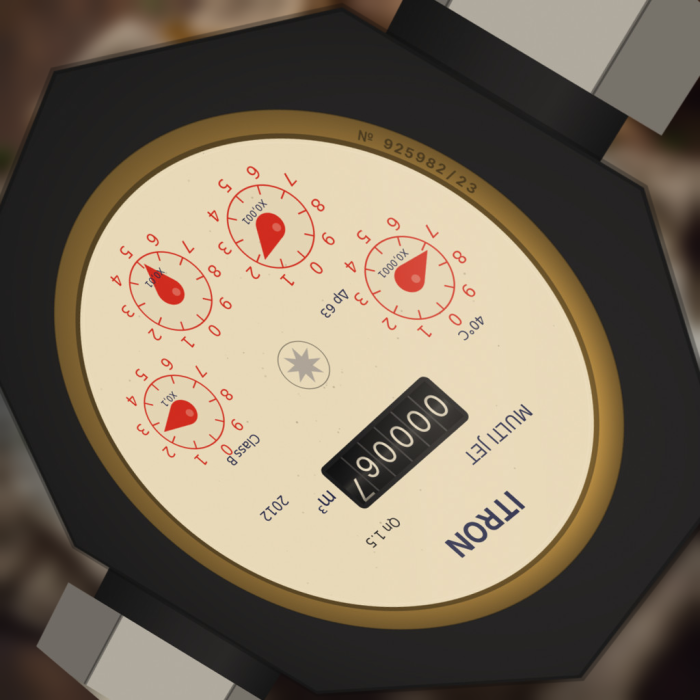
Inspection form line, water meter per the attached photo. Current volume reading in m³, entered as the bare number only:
67.2517
